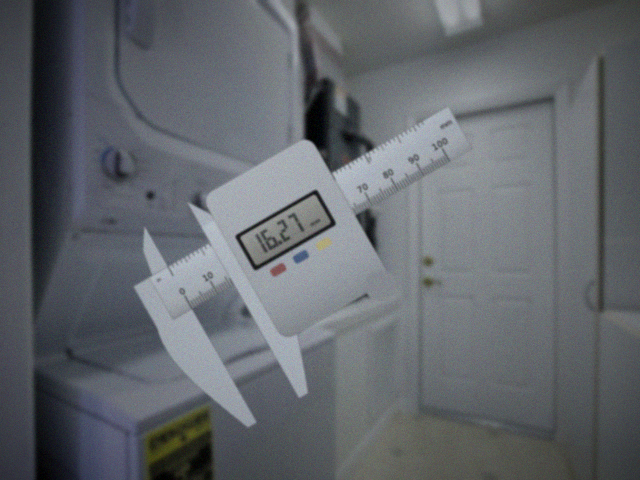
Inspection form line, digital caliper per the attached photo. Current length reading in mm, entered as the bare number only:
16.27
